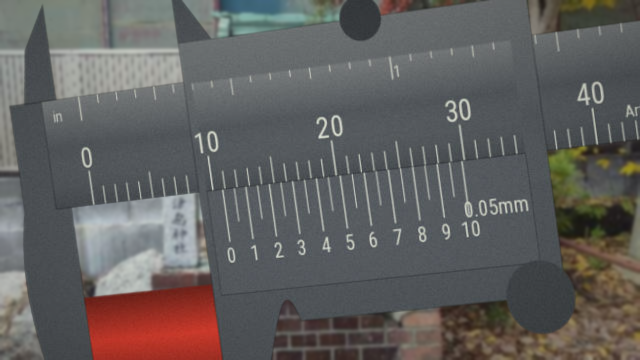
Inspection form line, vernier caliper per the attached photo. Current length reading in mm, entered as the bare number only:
10.8
